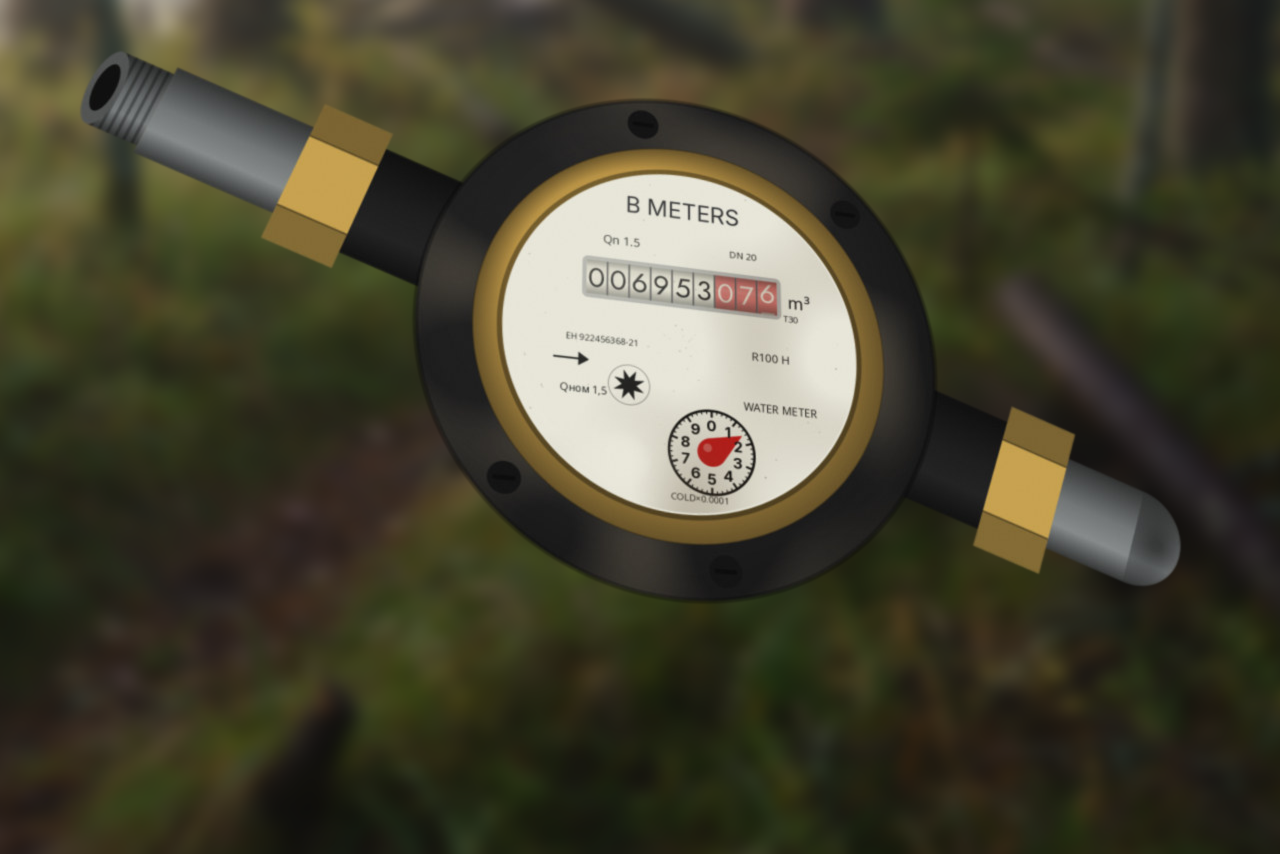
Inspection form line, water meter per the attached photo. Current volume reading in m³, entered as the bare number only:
6953.0761
